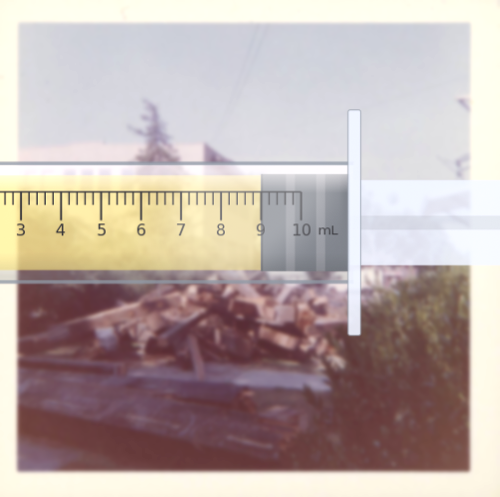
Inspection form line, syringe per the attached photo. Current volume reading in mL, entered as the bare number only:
9
